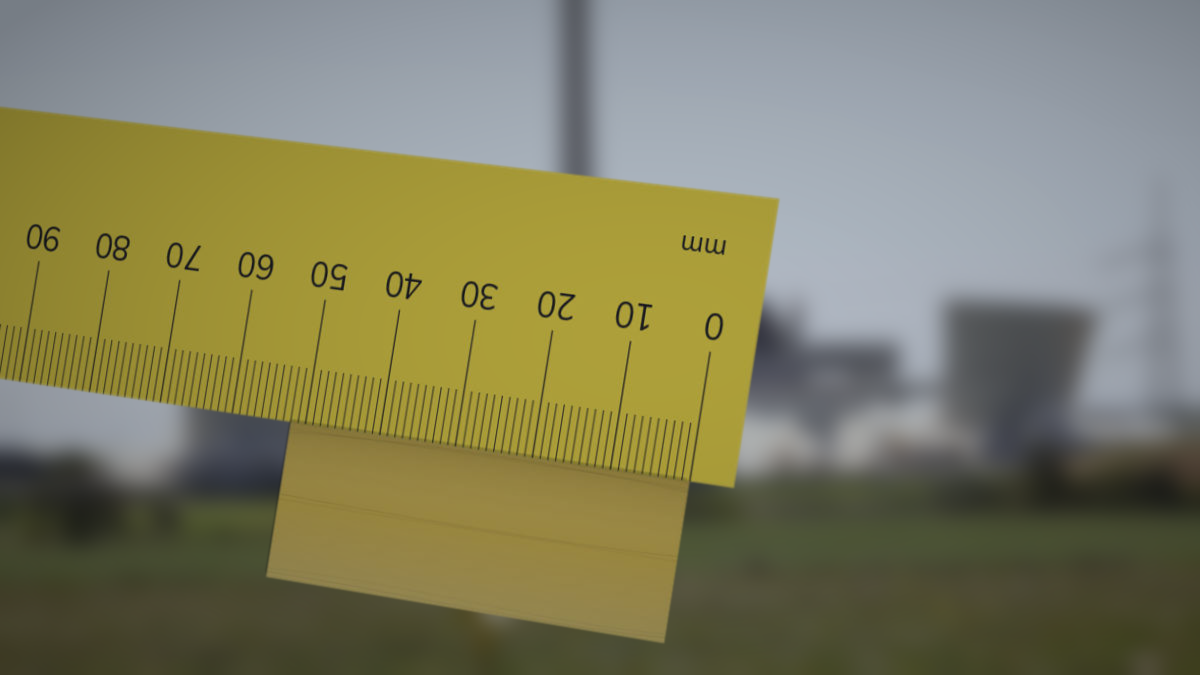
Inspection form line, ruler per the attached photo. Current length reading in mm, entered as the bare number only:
52
